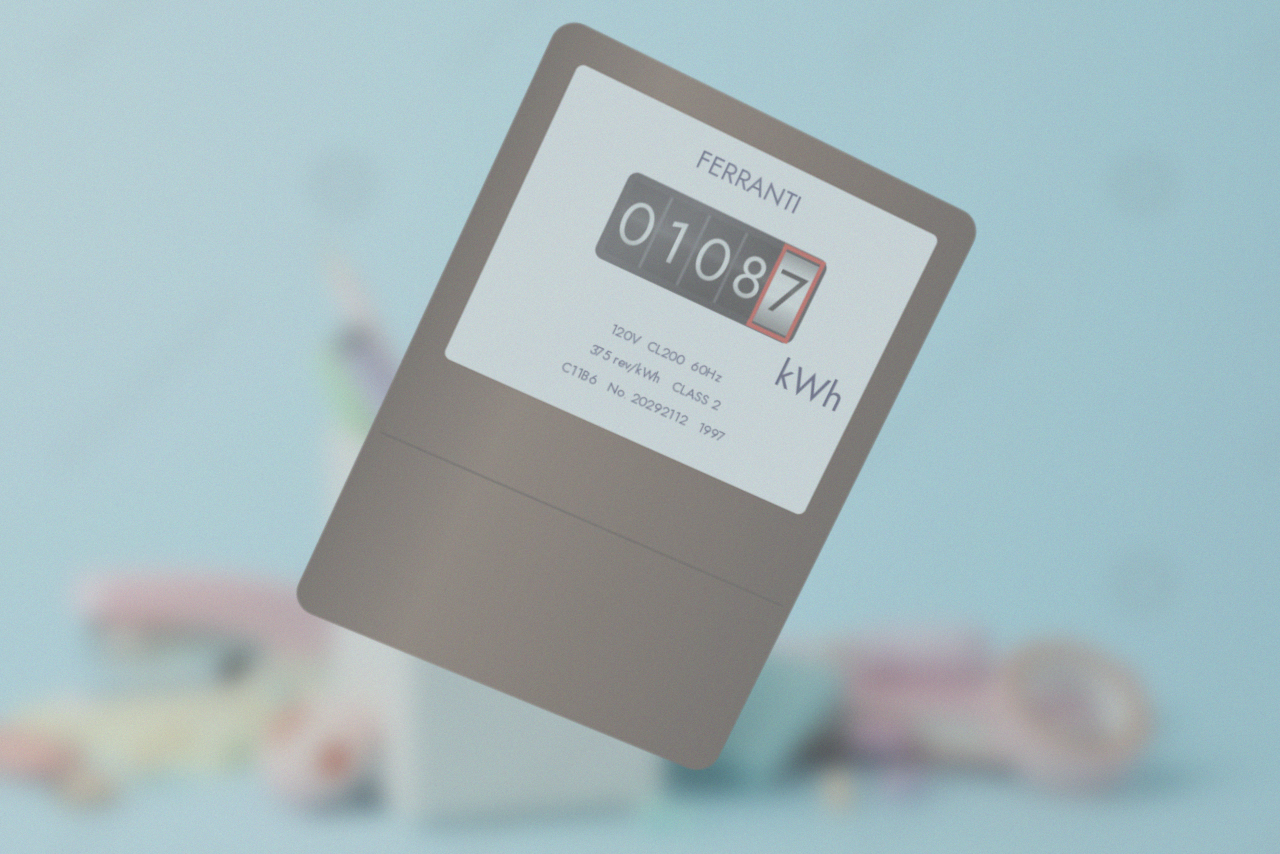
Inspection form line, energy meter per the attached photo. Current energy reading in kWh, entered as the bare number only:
108.7
